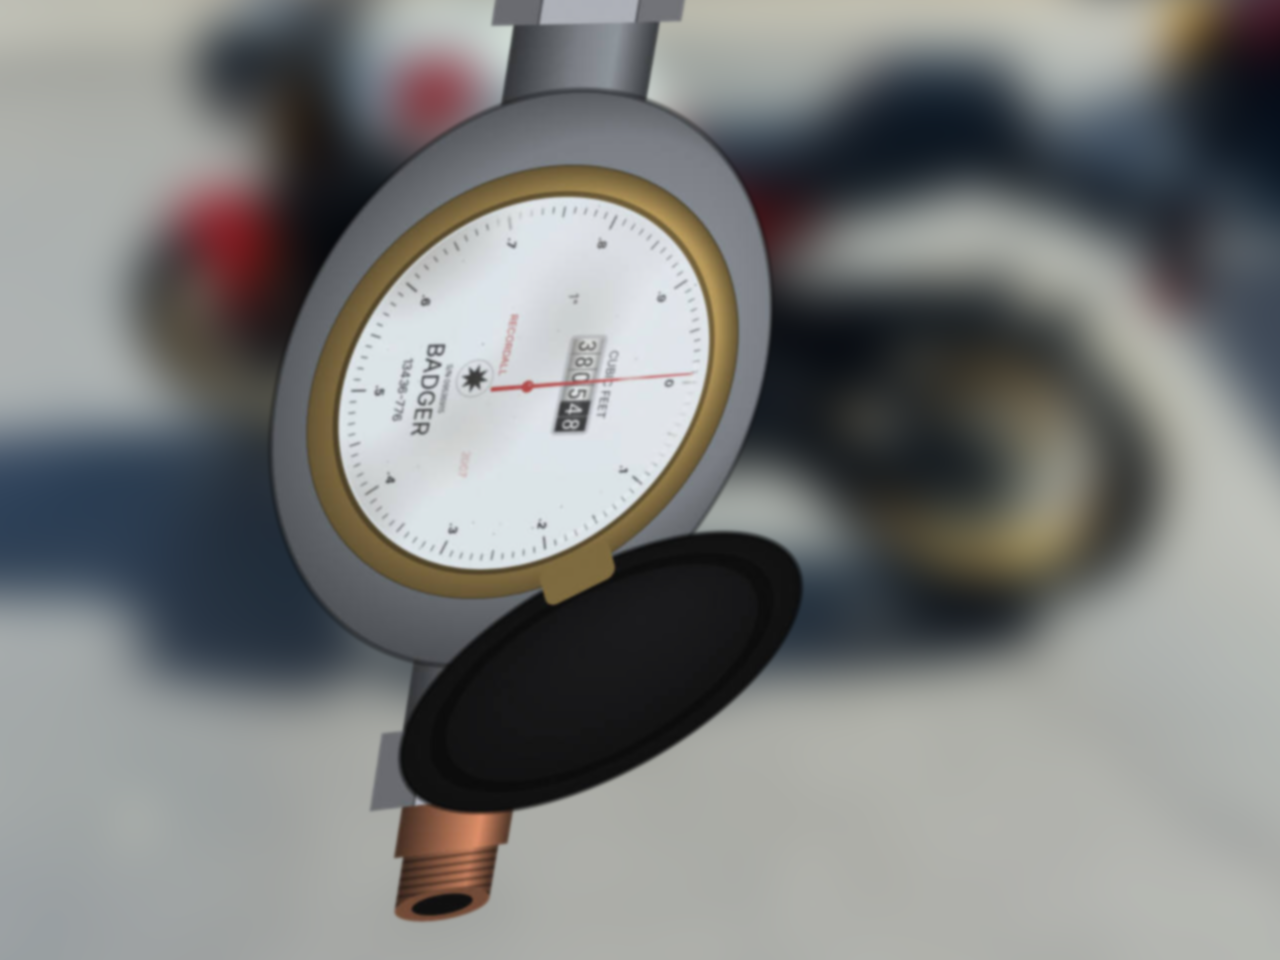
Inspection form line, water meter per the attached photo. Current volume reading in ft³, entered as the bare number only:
380547.99
